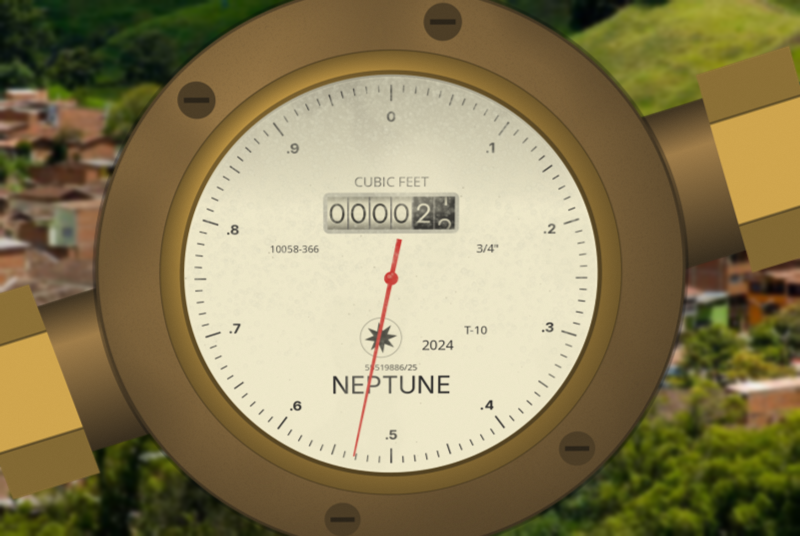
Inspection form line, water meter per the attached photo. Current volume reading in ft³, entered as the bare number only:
21.53
